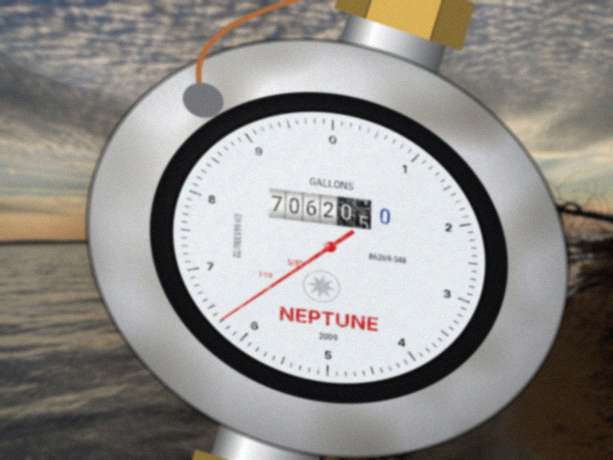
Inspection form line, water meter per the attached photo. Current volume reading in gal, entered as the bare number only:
7062046.3
